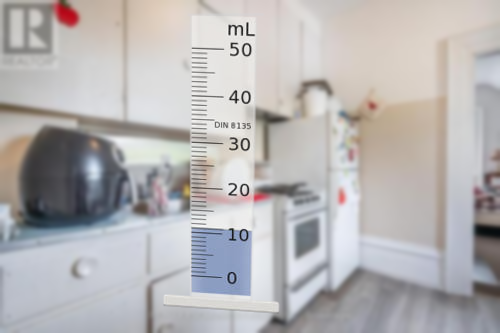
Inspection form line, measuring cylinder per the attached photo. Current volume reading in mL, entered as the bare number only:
11
